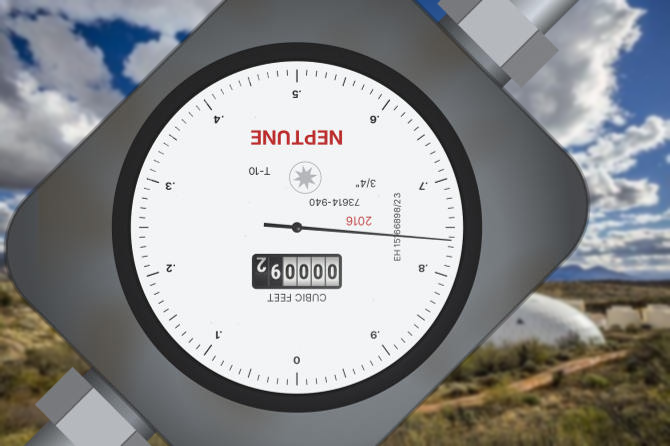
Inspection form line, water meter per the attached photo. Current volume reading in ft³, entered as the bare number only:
91.76
